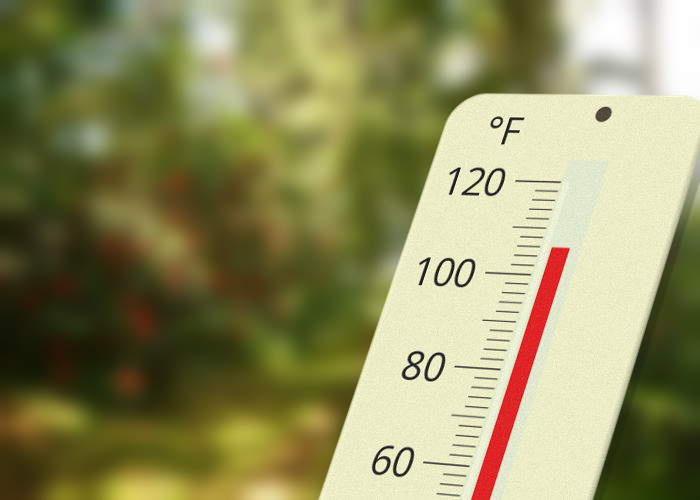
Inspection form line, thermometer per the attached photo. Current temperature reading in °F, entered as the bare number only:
106
